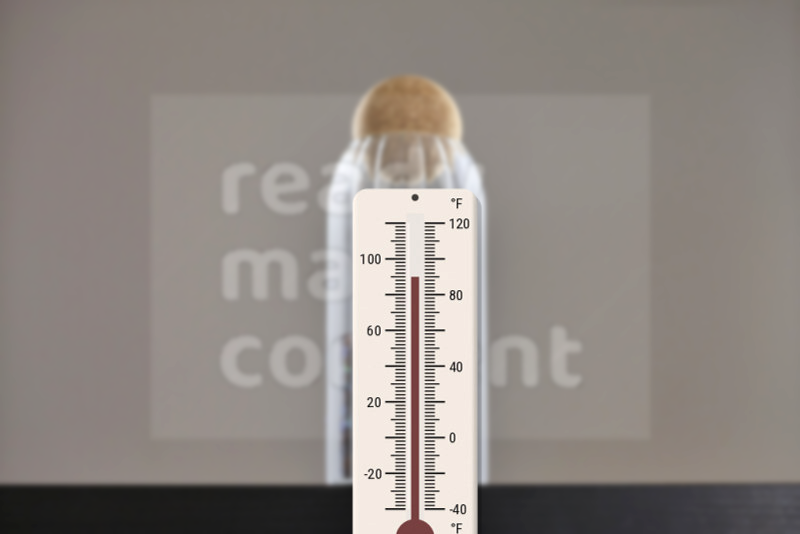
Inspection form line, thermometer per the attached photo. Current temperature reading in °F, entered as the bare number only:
90
